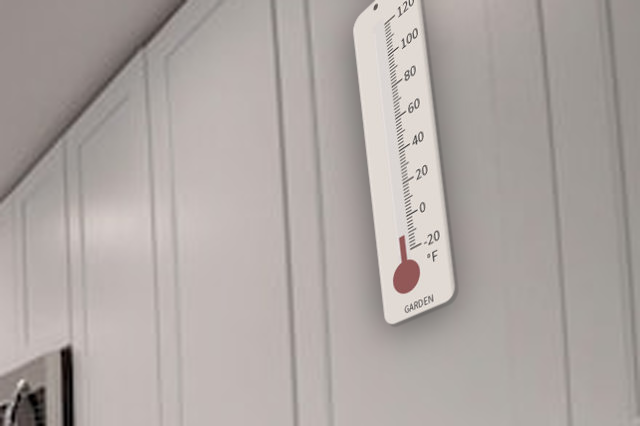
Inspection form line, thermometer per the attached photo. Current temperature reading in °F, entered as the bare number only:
-10
